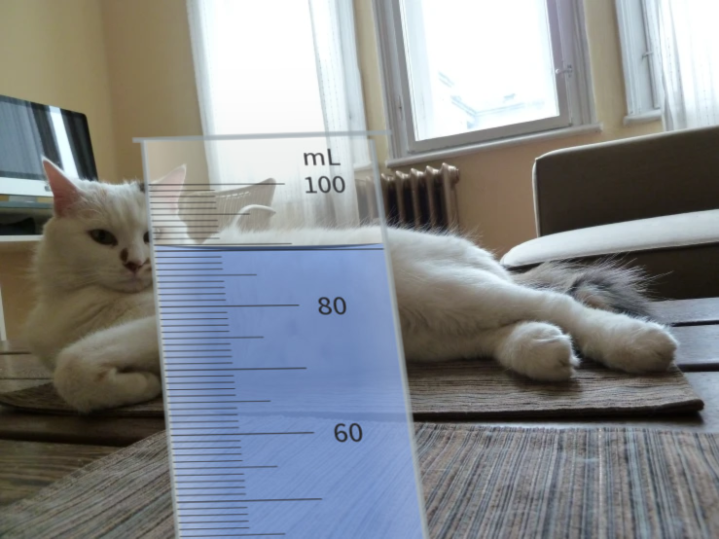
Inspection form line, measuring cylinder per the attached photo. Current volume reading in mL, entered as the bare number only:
89
